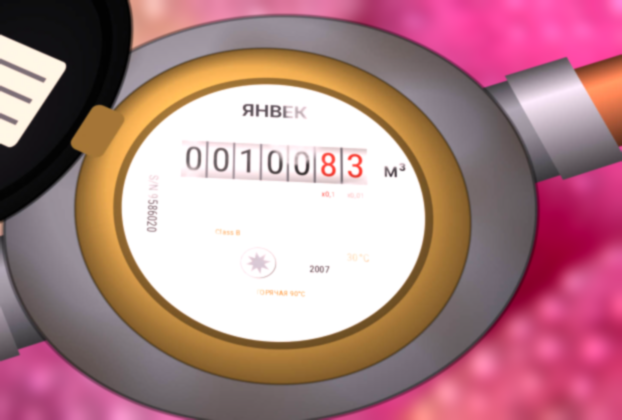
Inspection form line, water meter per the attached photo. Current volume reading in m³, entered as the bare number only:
100.83
